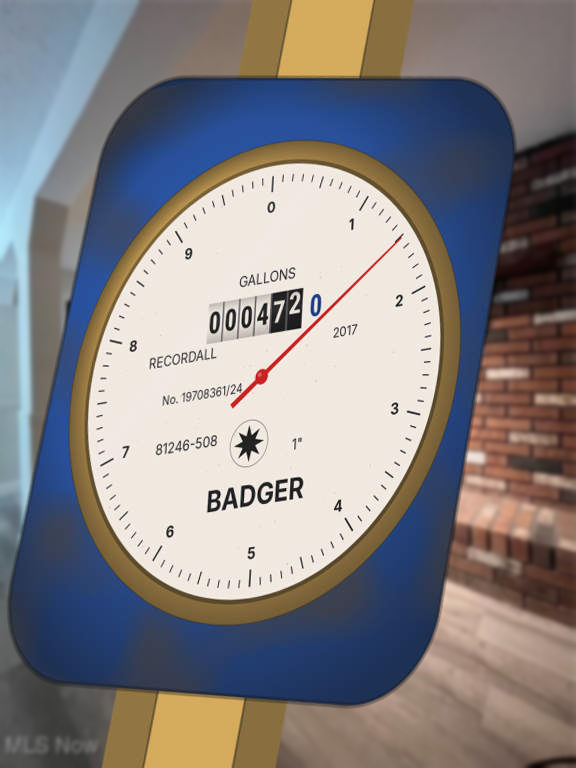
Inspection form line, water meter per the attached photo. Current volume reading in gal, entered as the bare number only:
4721.5
